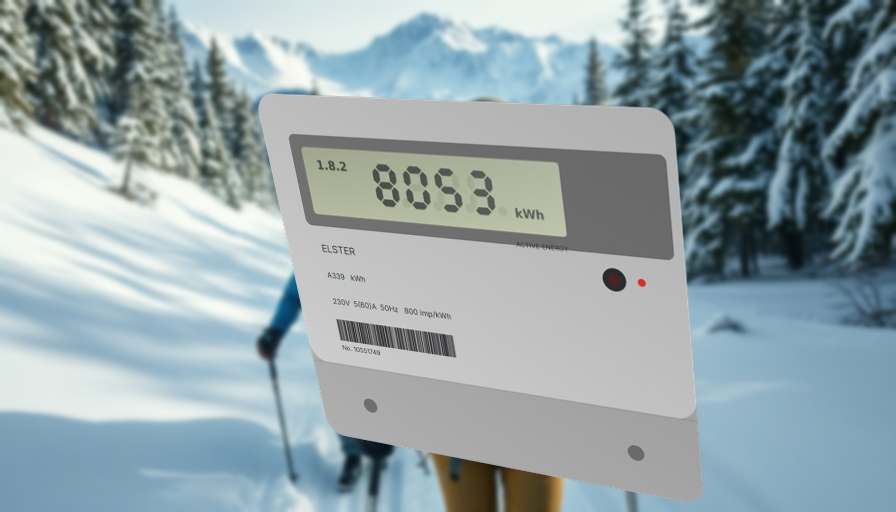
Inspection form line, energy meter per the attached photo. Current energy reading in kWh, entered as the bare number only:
8053
